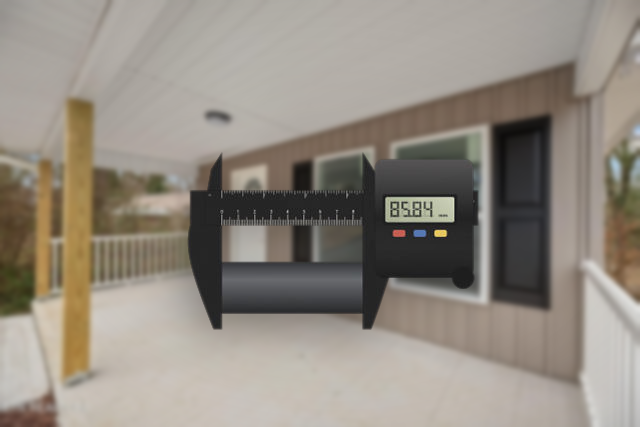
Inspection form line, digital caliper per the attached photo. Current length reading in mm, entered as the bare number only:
85.84
